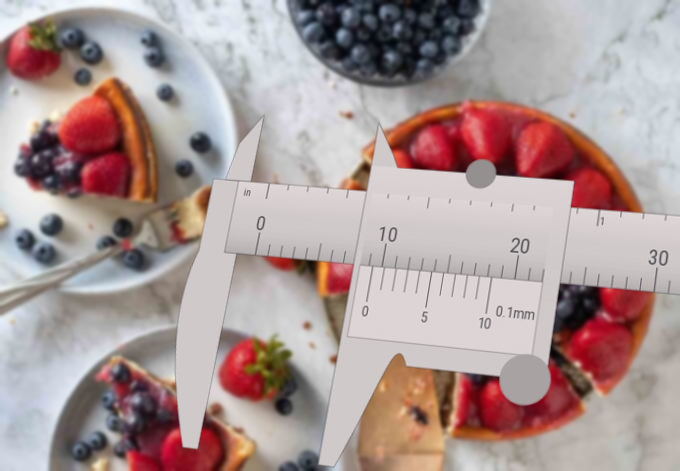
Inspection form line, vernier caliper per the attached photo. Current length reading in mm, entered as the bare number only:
9.3
